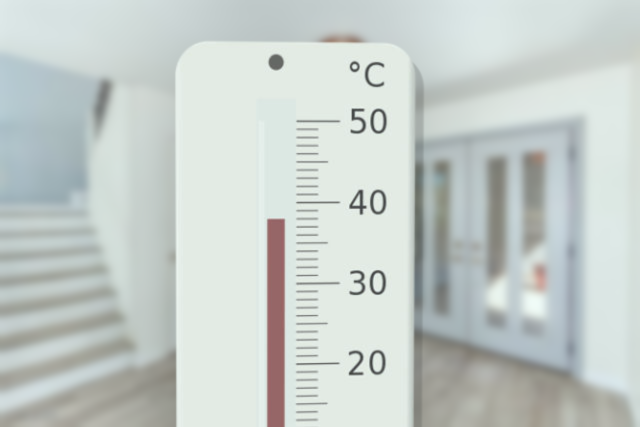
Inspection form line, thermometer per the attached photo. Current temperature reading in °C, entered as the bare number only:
38
